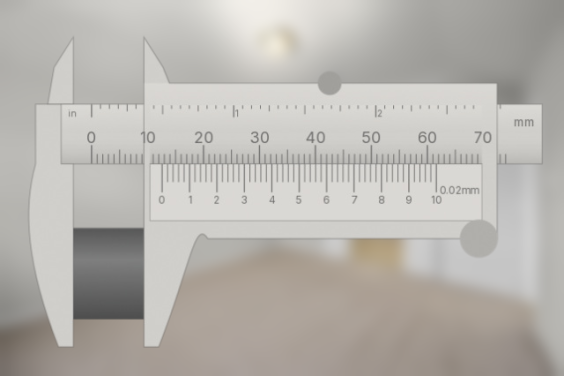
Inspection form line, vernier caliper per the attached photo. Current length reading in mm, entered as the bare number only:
12.6
